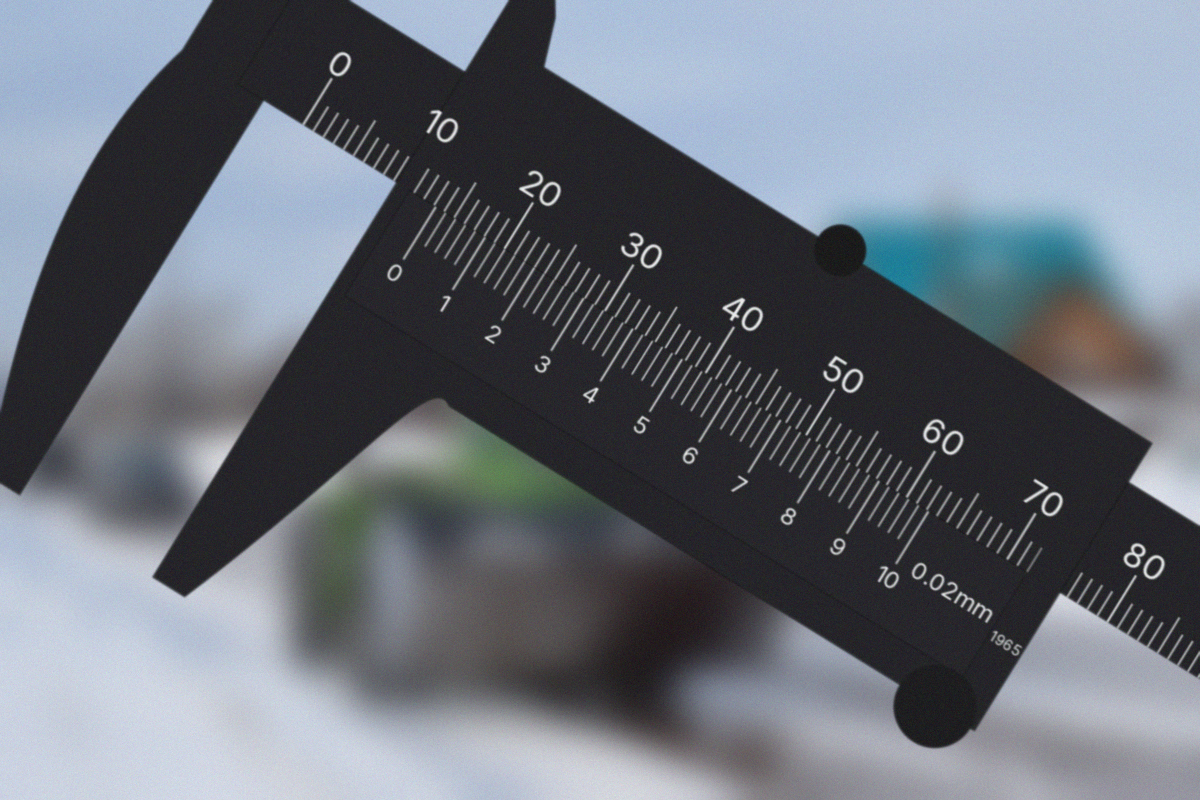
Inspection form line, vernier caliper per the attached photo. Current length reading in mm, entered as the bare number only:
13.2
